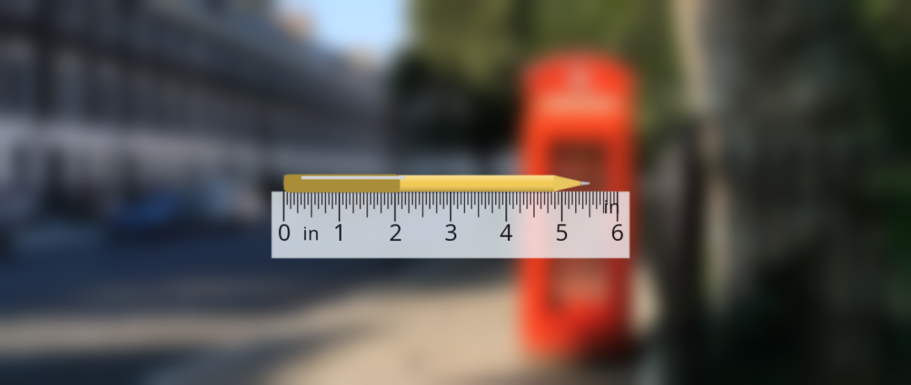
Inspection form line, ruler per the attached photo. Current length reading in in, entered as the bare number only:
5.5
